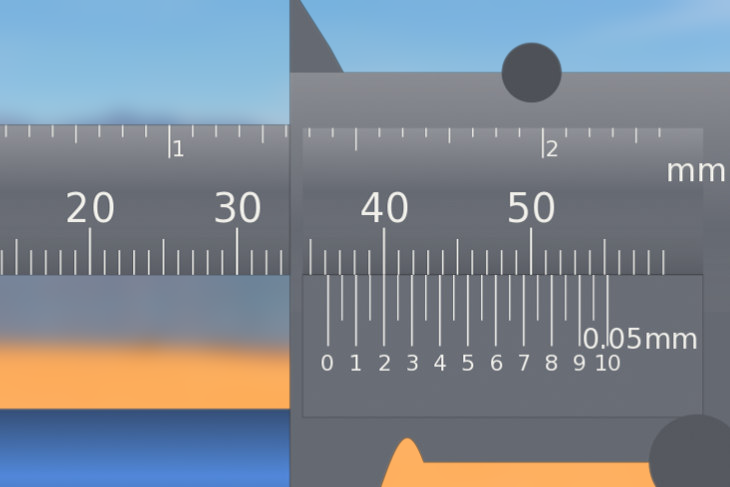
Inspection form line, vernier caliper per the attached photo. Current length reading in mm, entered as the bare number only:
36.2
